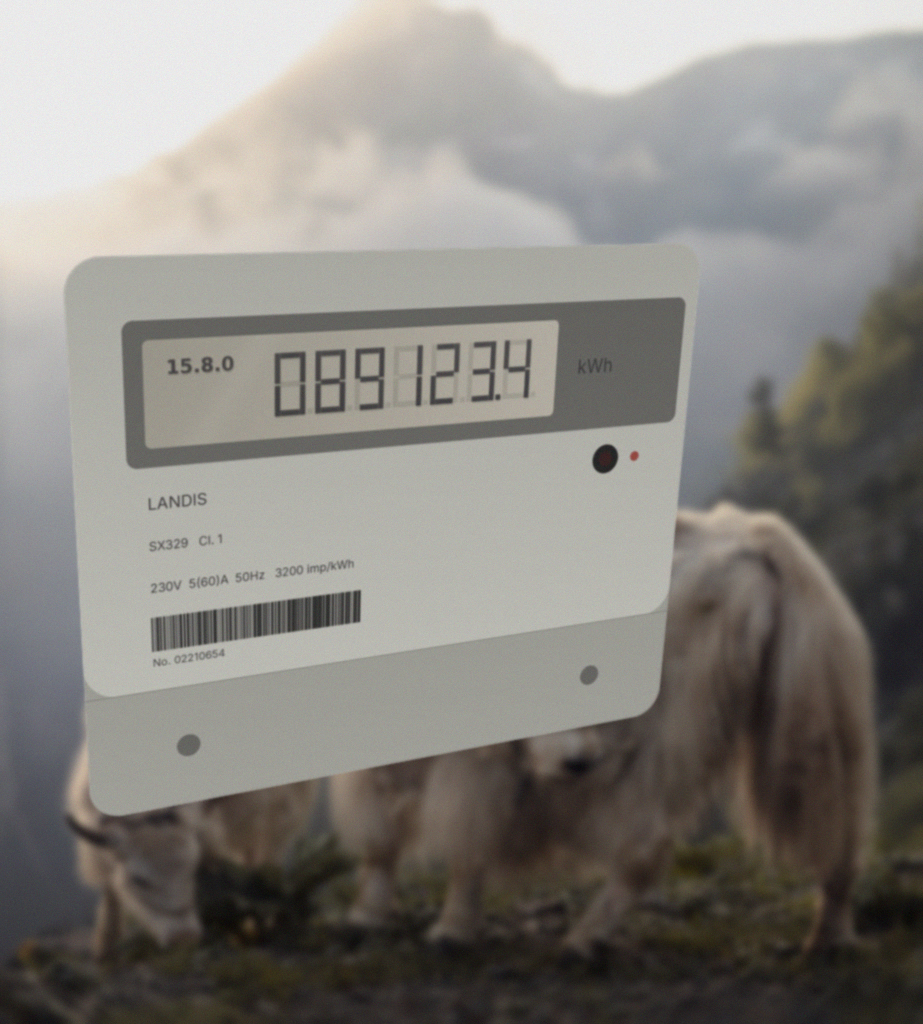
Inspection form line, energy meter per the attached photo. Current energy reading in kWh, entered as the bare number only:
89123.4
